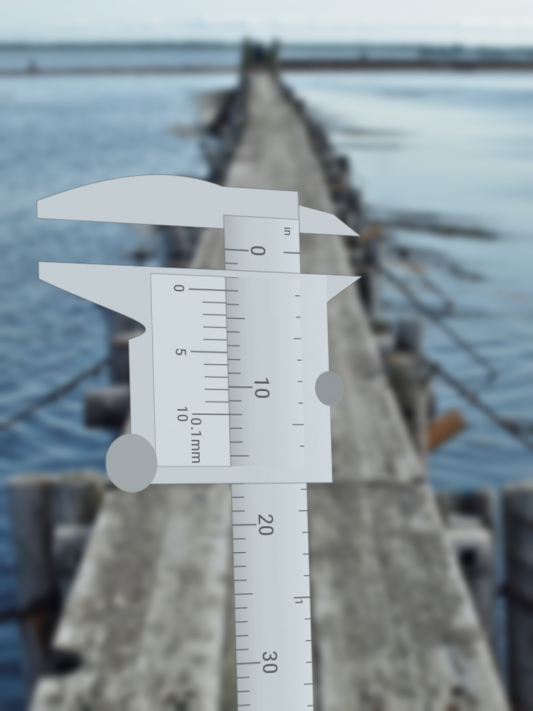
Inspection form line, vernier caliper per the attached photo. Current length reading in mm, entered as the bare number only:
3.0
